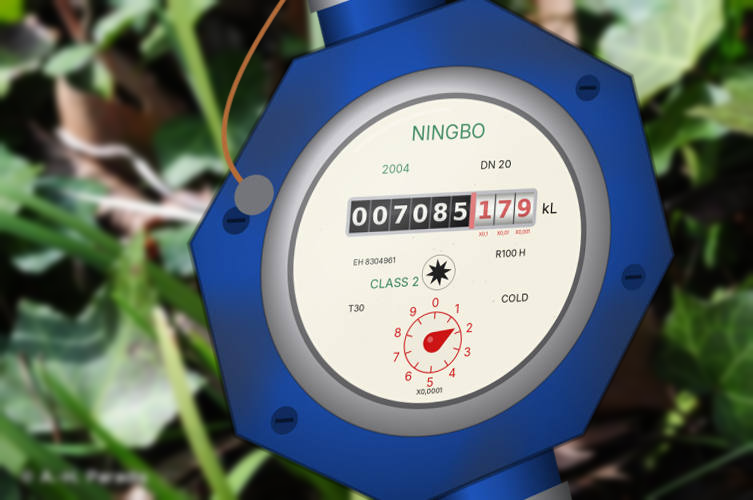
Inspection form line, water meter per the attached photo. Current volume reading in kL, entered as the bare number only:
7085.1791
